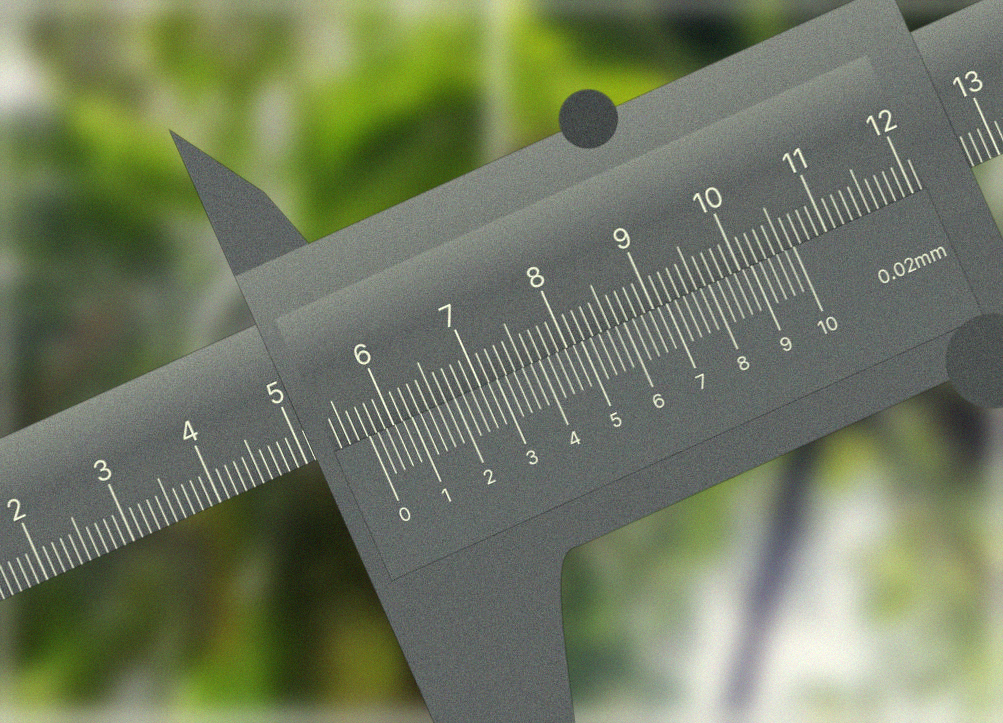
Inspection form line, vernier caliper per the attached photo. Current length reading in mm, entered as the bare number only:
57.2
